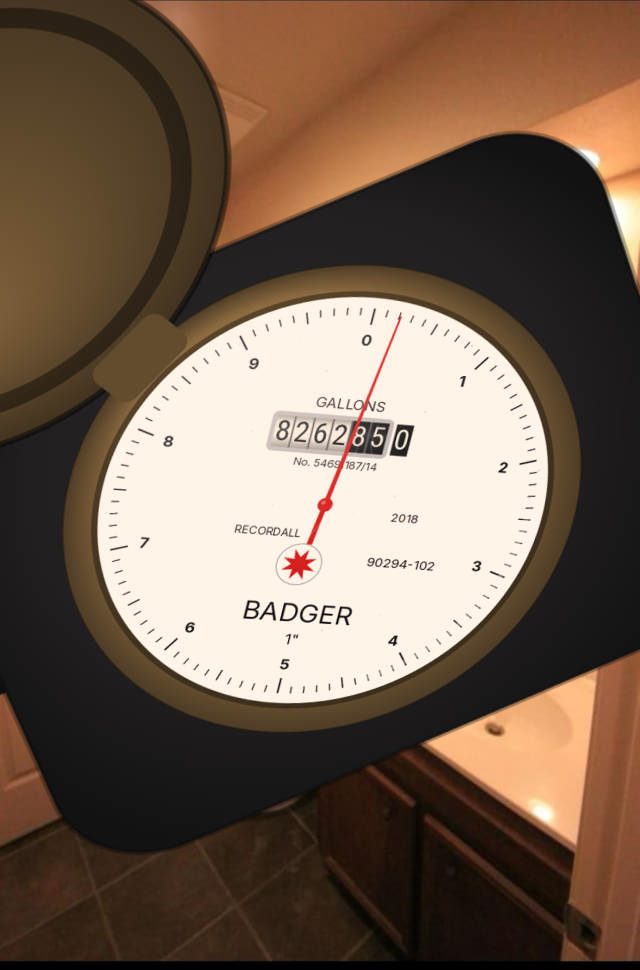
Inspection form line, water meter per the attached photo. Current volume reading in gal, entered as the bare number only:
8262850.2
